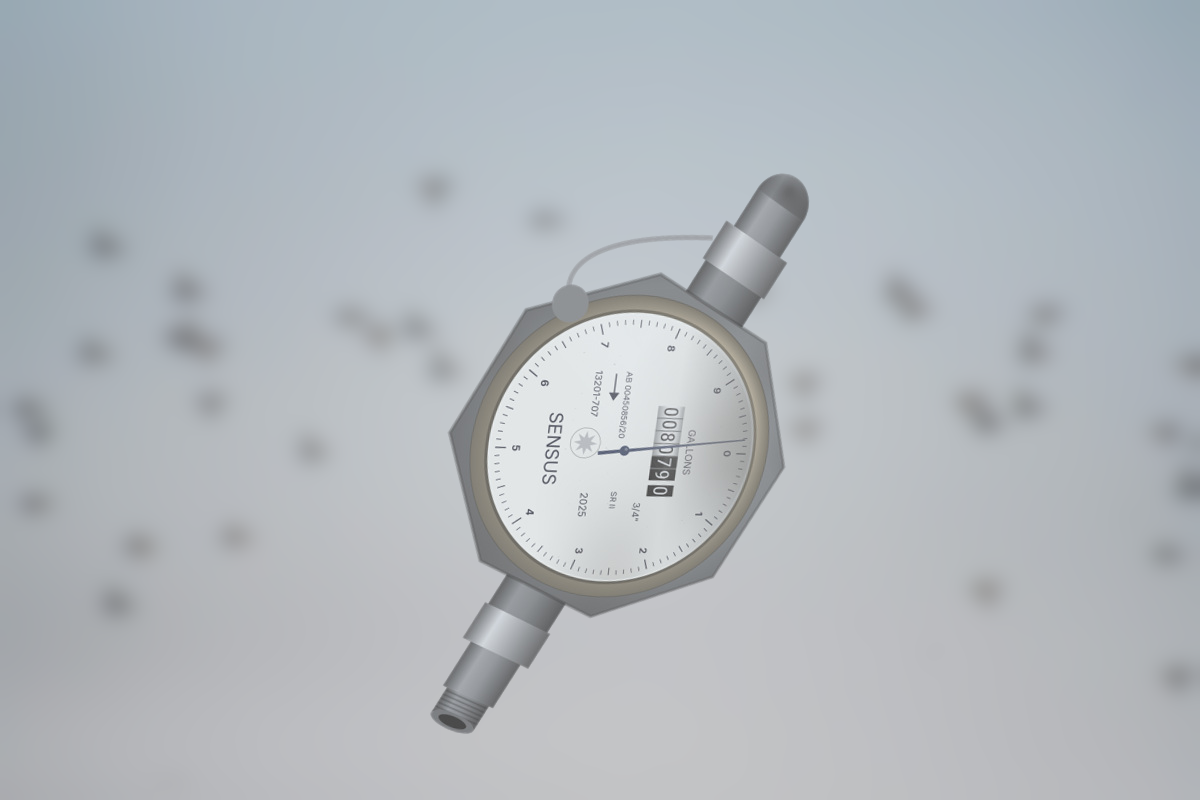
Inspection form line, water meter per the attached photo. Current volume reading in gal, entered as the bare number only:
80789.8
